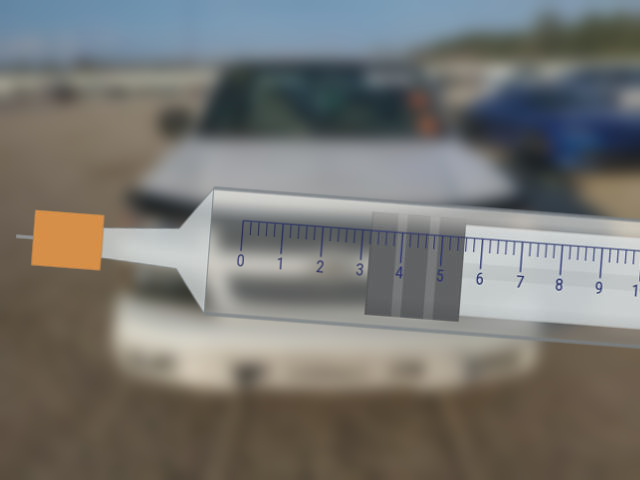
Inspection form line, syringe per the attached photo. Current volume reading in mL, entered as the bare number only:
3.2
